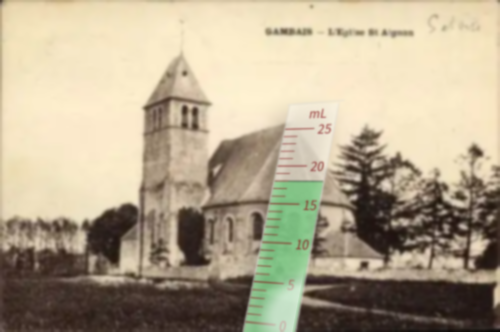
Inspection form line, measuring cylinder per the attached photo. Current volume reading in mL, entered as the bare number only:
18
